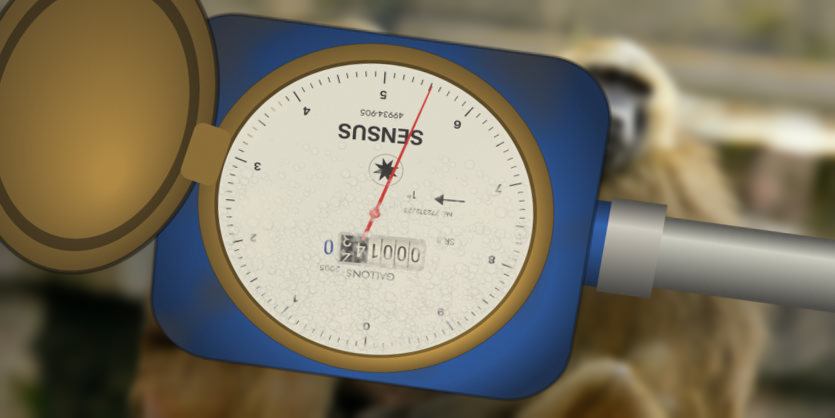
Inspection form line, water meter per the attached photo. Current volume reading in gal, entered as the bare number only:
1425.5
